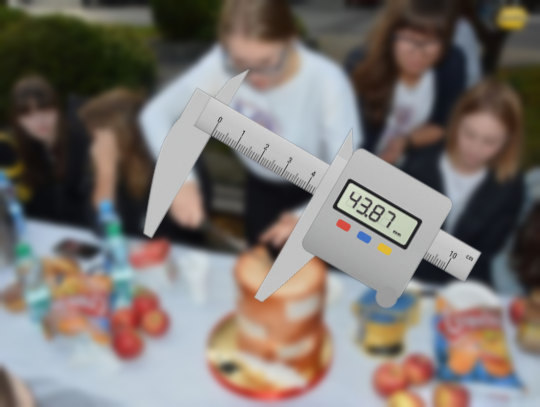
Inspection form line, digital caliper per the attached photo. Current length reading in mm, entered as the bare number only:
43.87
